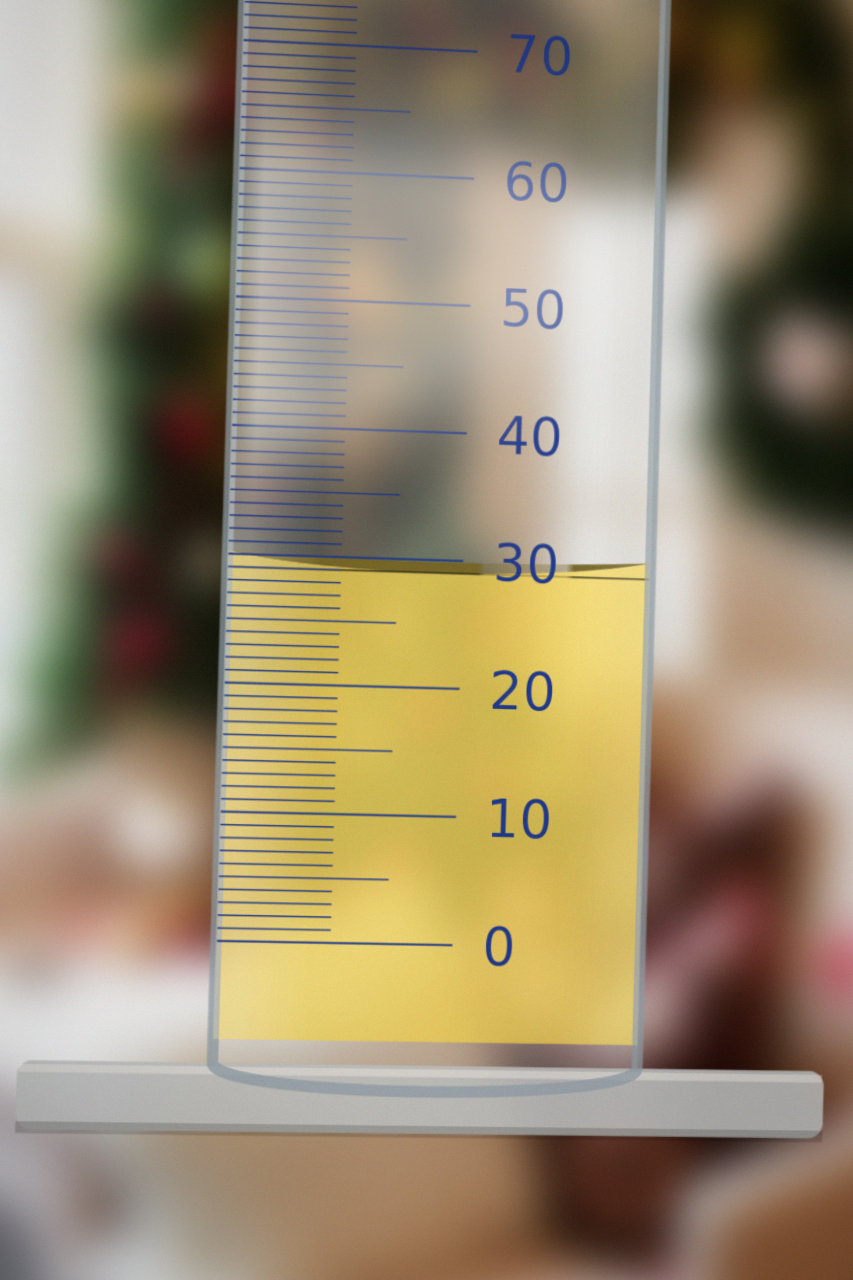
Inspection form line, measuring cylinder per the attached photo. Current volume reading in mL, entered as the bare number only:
29
